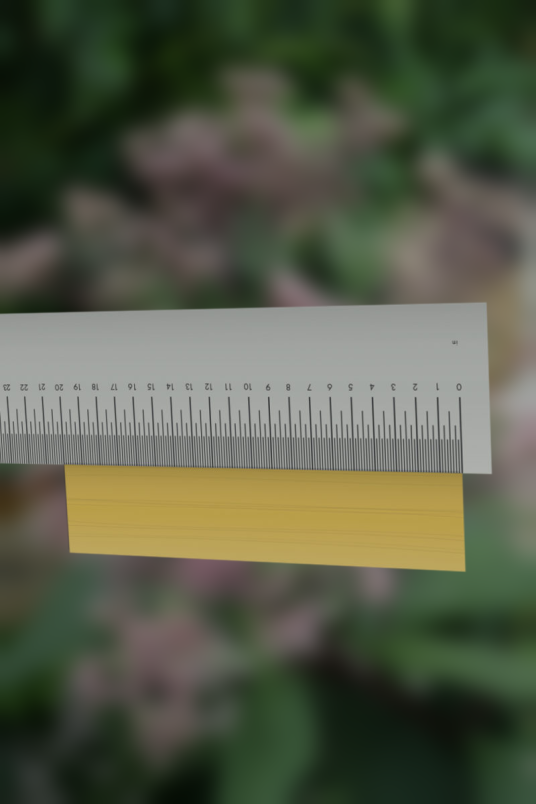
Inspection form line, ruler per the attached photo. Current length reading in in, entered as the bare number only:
20
